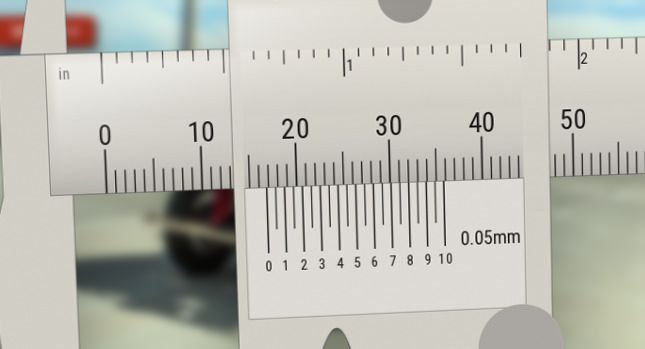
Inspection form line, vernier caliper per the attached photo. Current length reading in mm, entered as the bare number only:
16.8
